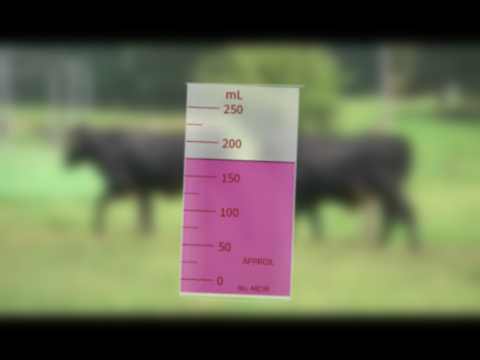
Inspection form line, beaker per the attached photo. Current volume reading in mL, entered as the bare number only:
175
